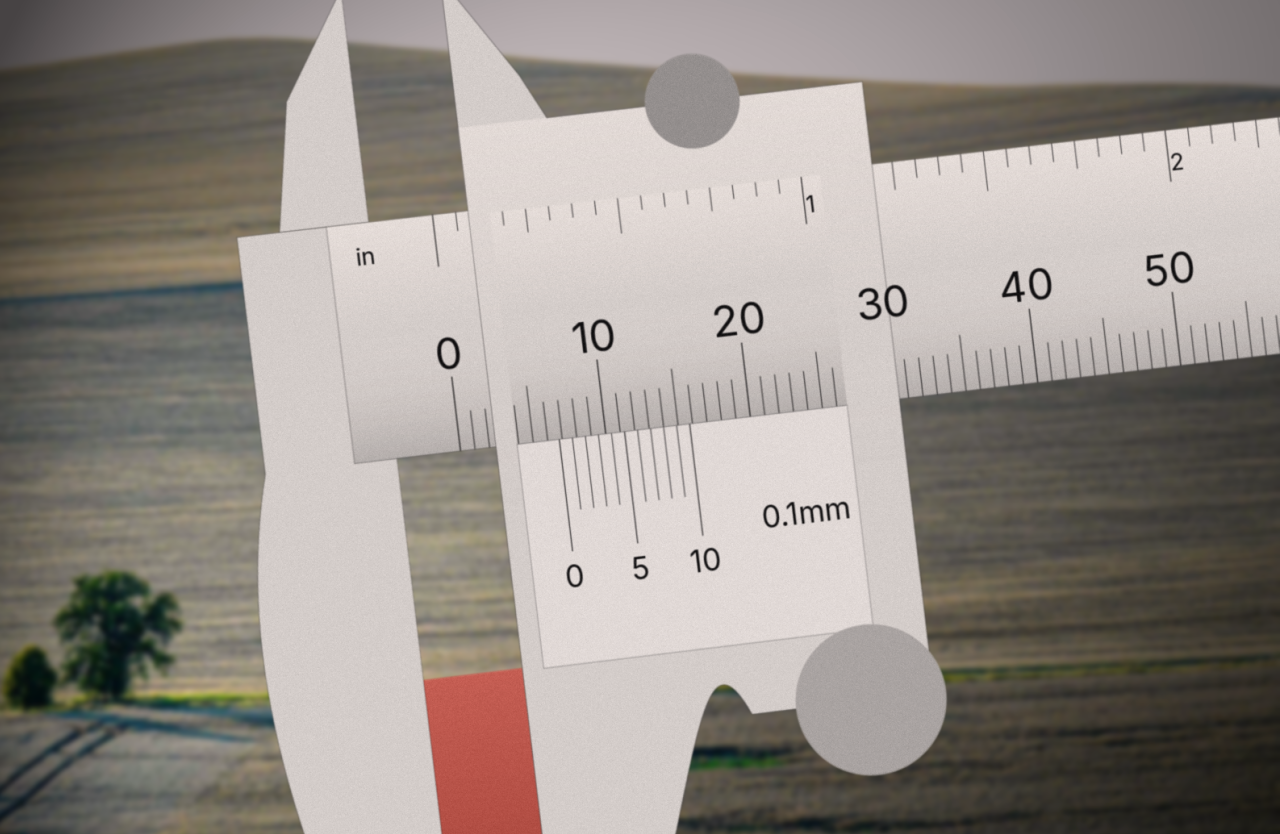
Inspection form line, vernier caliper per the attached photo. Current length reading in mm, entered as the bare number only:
6.8
